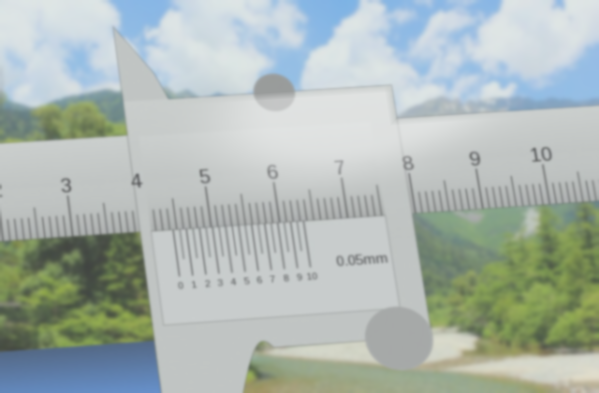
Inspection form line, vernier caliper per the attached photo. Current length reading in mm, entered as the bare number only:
44.5
